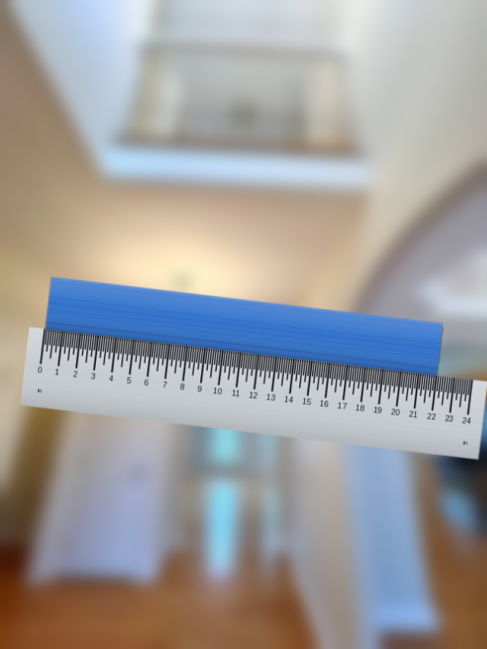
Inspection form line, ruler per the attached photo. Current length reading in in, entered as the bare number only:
22
